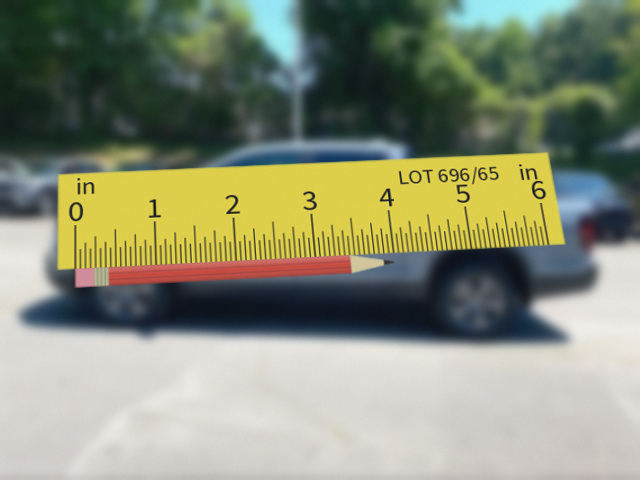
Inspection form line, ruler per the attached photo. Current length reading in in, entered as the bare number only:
4
